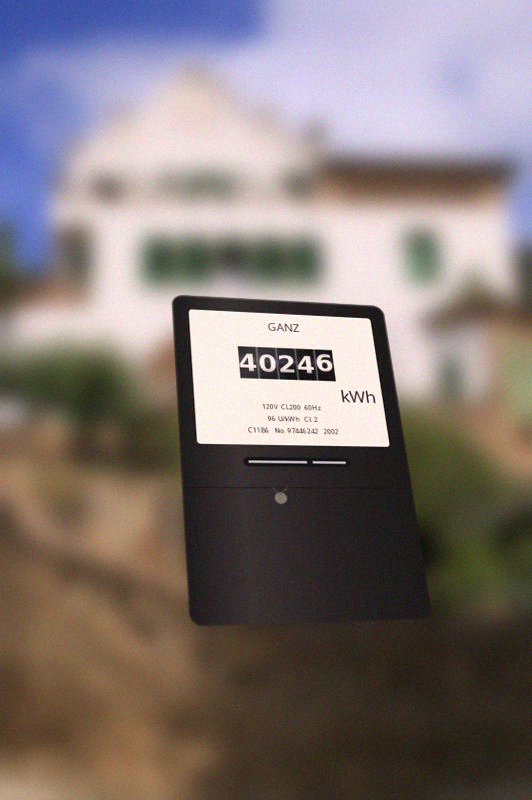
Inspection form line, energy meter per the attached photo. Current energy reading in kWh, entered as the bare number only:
40246
